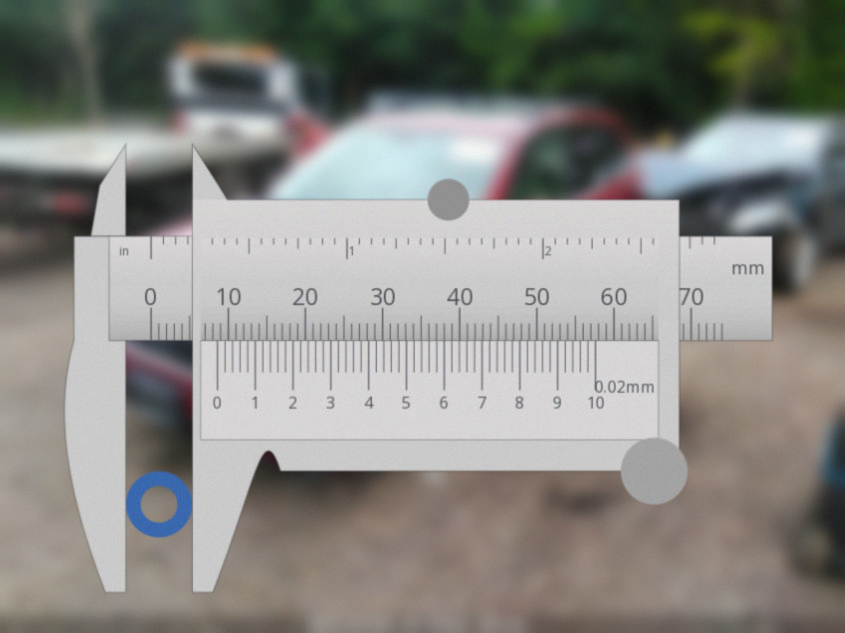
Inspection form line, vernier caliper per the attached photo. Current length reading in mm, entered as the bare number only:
8.6
